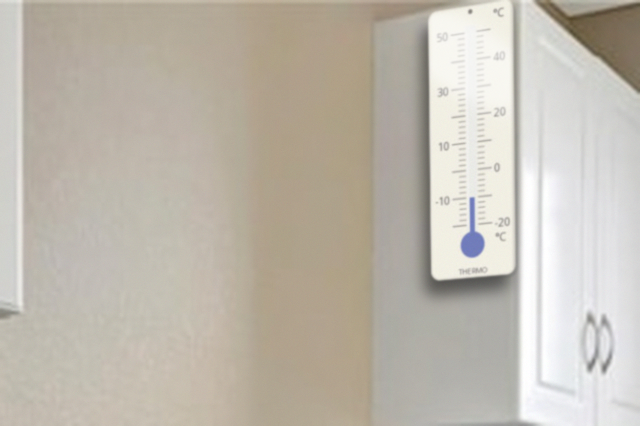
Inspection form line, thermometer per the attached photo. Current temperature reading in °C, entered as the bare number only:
-10
